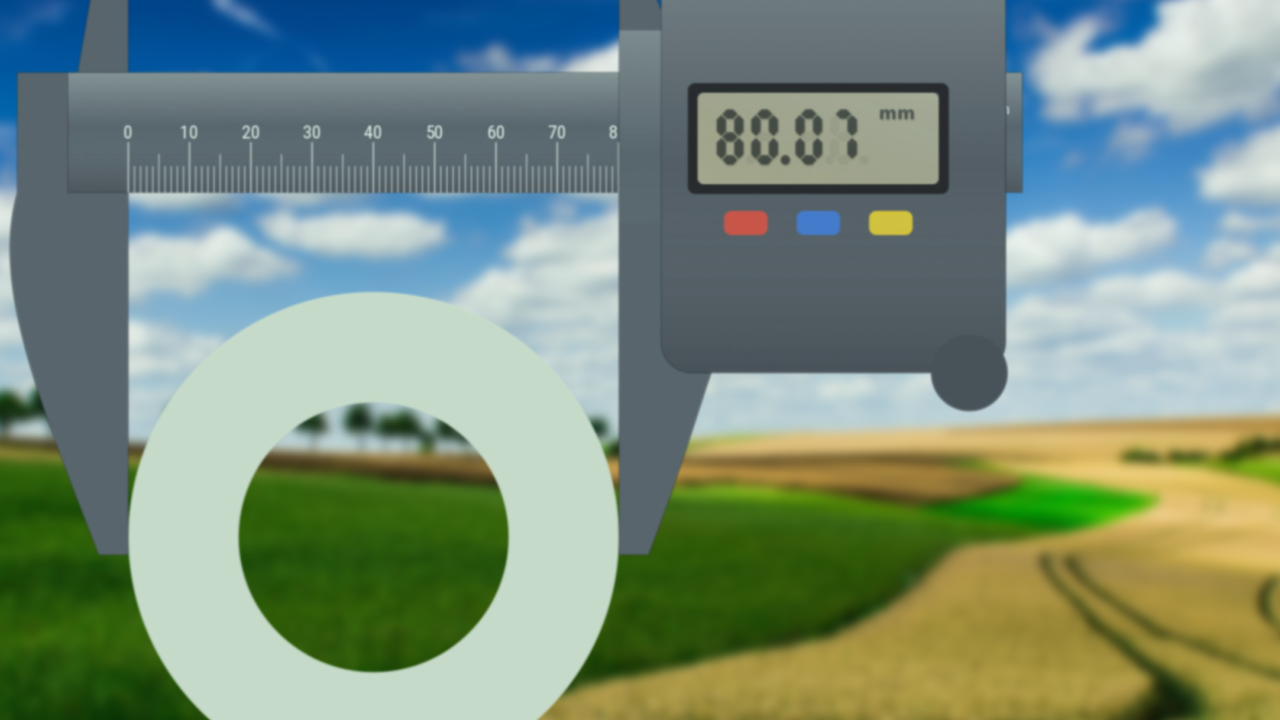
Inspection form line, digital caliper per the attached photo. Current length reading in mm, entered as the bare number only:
80.07
